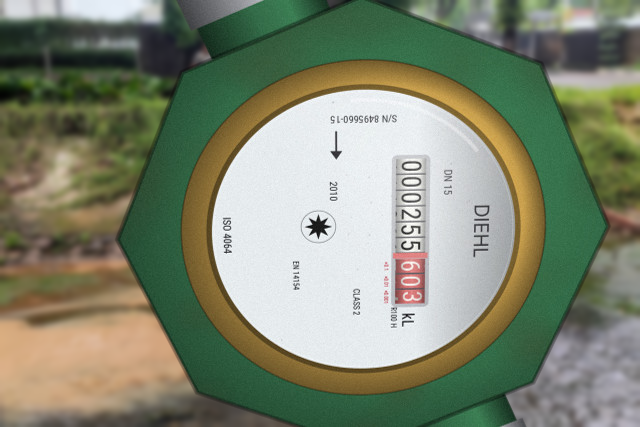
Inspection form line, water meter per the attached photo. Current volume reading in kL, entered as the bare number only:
255.603
